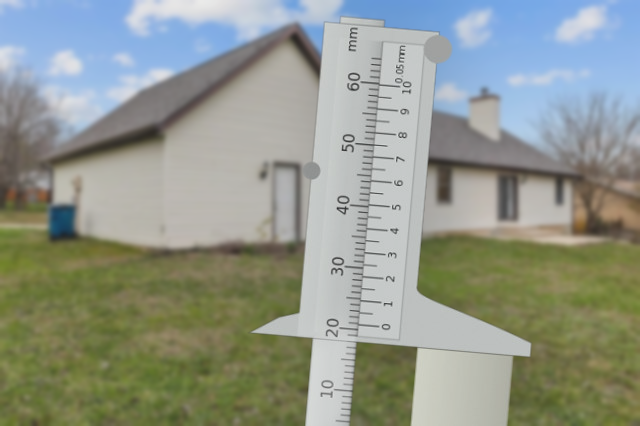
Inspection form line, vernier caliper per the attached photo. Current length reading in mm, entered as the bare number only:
20.8
